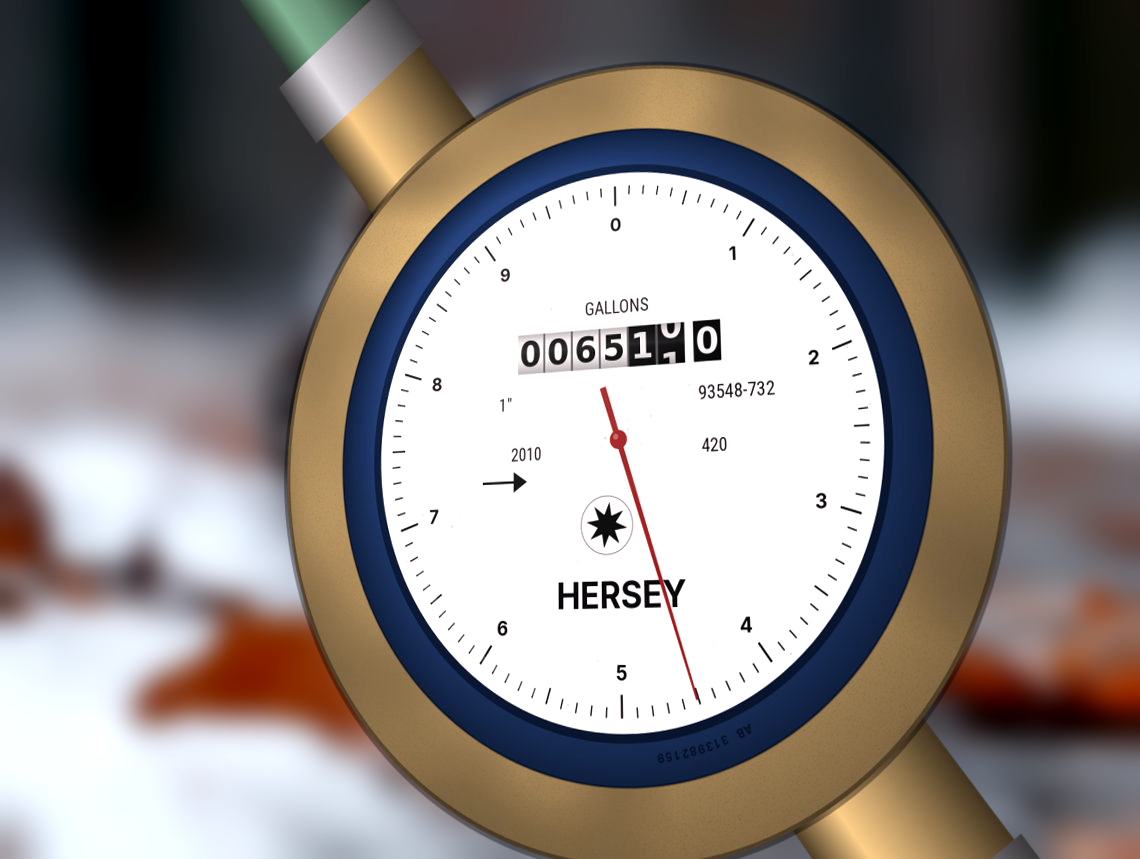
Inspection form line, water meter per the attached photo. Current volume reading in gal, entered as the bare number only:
65104.5
